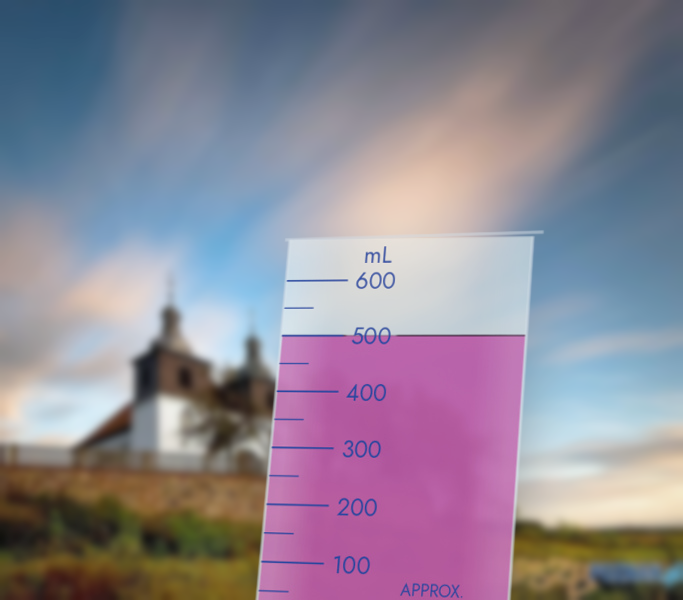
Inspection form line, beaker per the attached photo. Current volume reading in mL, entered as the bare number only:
500
